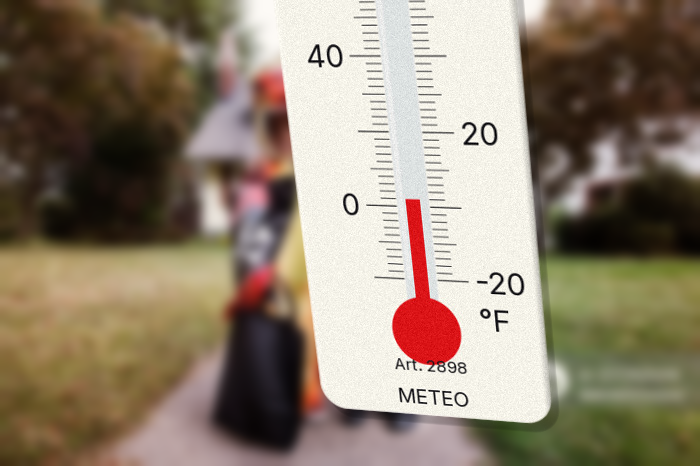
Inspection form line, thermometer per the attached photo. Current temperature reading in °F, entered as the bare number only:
2
